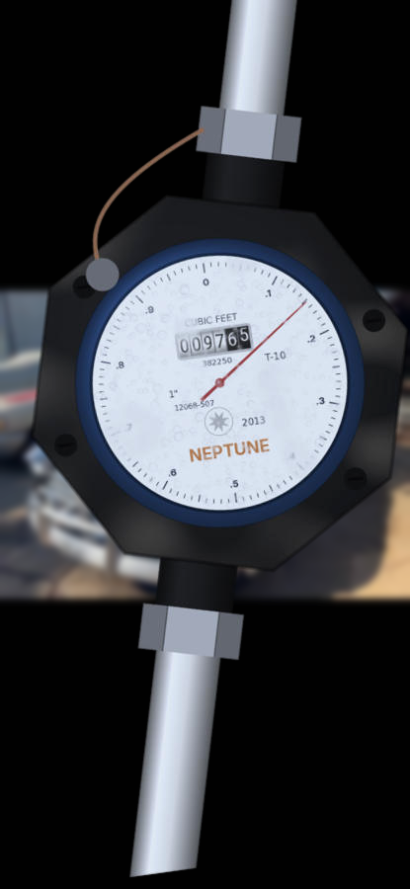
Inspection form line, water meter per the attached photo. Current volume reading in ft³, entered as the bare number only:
9765.15
